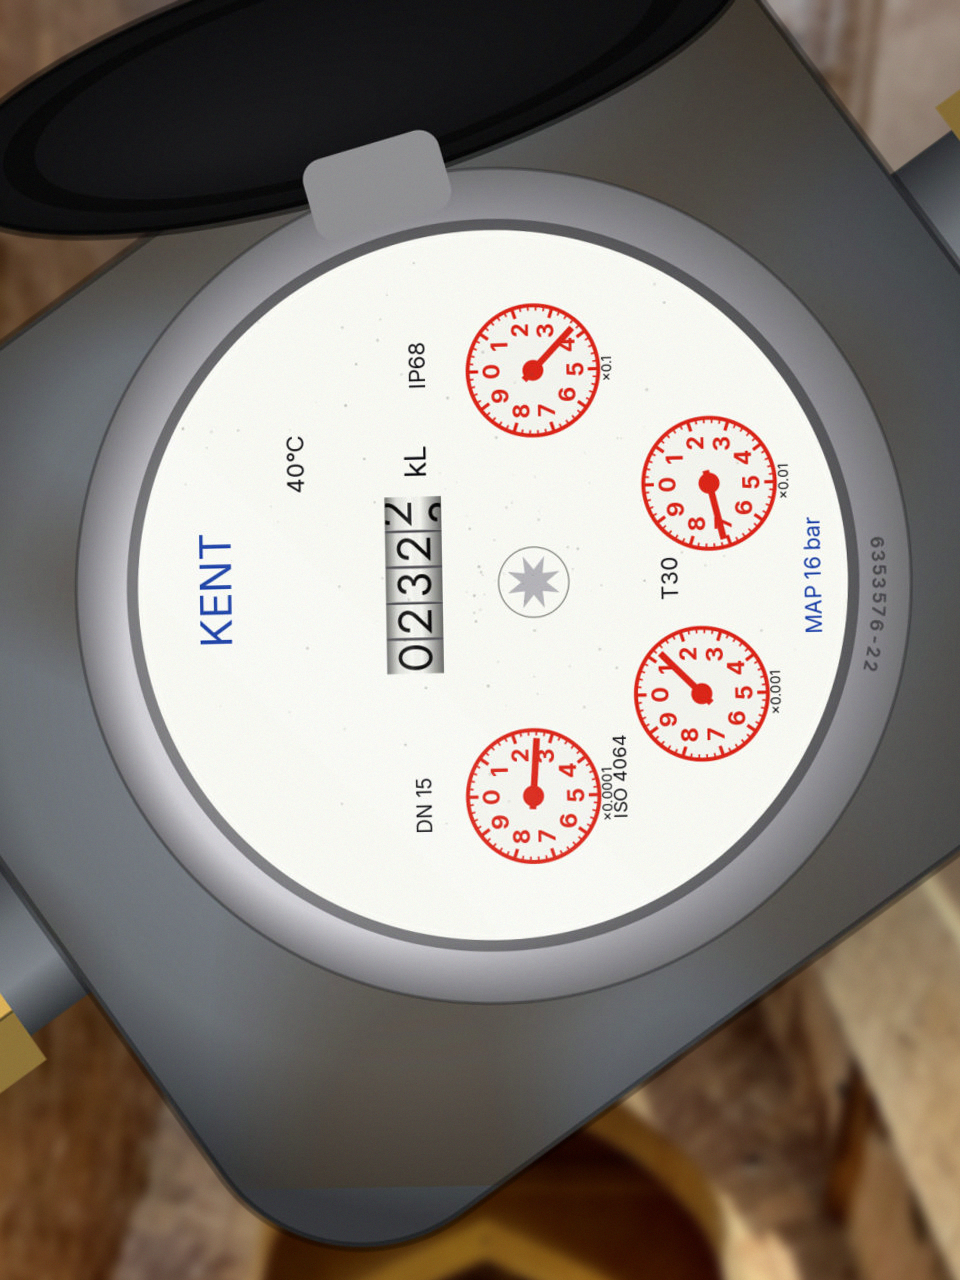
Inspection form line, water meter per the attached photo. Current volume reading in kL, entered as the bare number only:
2322.3712
